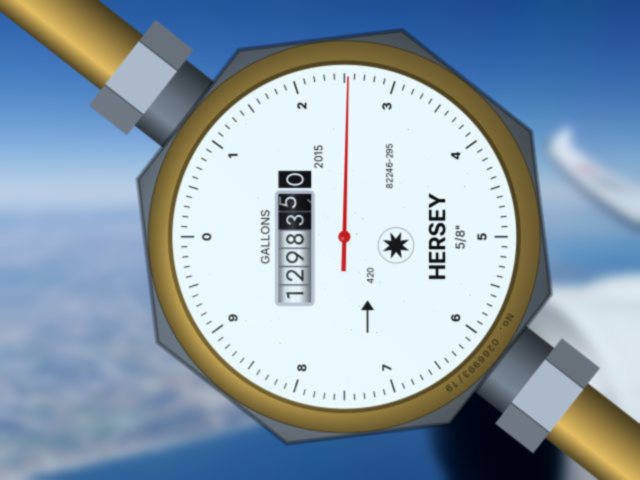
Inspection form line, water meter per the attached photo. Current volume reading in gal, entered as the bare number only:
1298352.5
